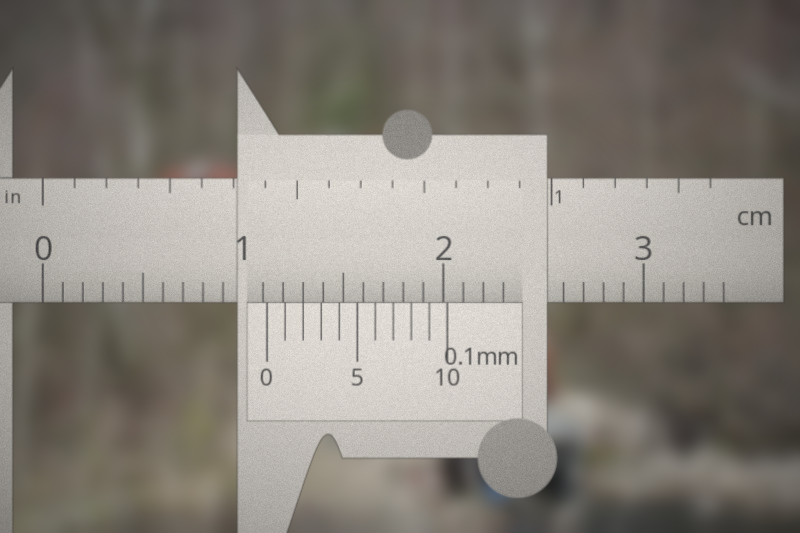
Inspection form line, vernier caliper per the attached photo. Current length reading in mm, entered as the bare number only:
11.2
